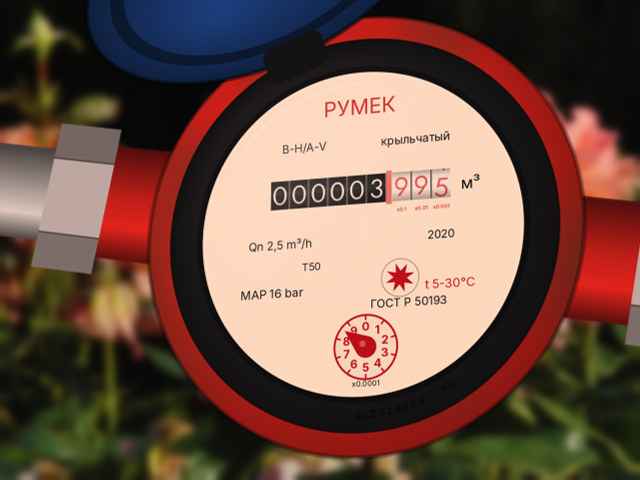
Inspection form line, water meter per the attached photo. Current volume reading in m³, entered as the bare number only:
3.9948
